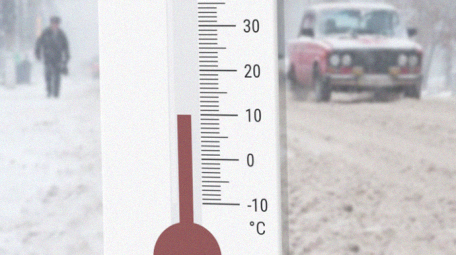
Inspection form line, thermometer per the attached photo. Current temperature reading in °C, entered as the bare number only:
10
